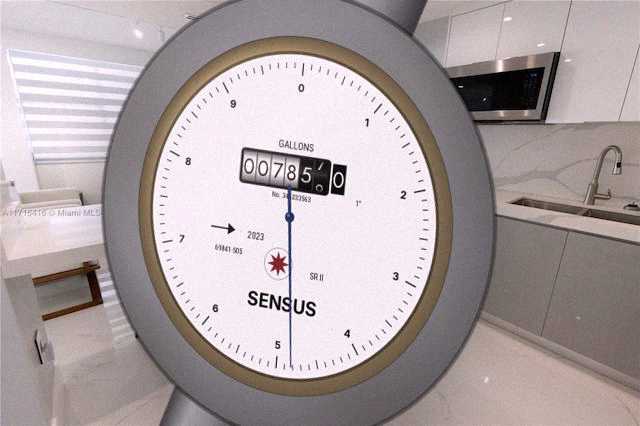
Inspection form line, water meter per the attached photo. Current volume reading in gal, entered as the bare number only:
78574.8
